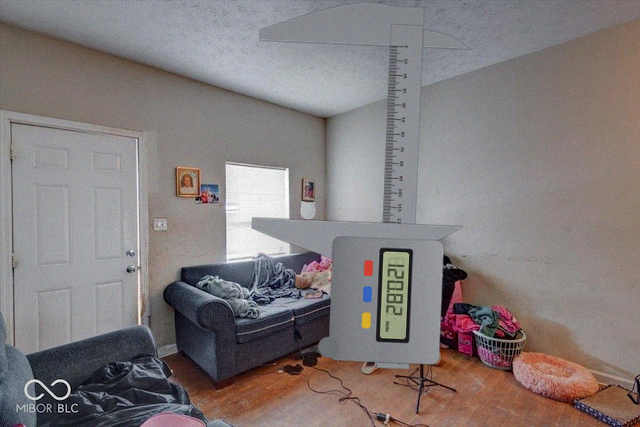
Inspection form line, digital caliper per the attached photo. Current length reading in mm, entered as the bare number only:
120.82
